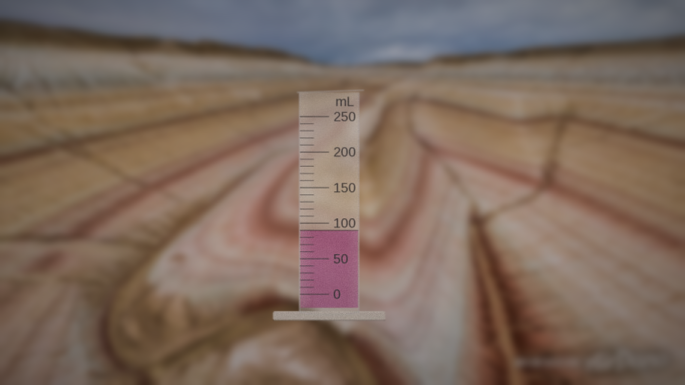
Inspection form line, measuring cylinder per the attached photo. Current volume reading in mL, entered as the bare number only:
90
